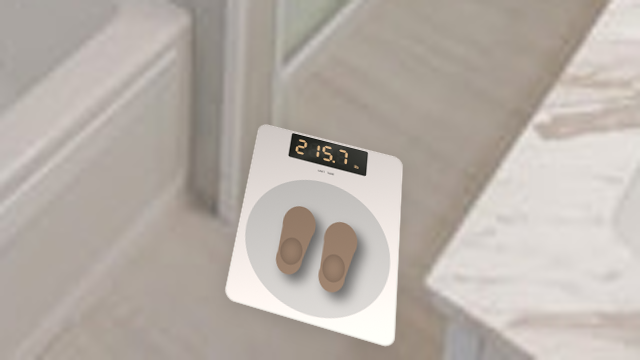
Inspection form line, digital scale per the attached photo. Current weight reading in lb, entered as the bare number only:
215.7
